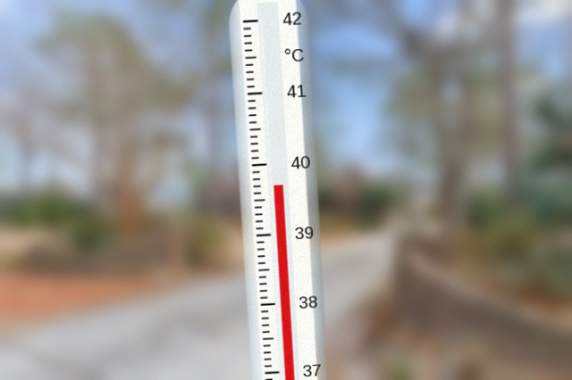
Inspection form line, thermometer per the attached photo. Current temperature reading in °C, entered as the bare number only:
39.7
